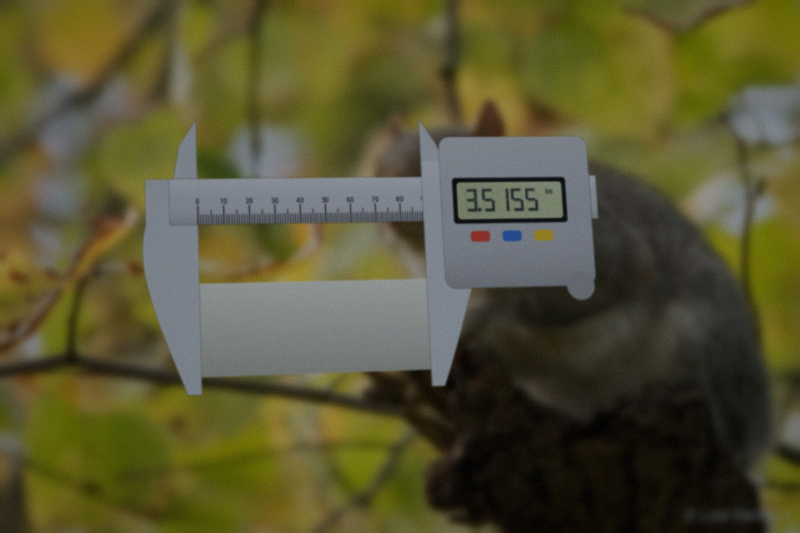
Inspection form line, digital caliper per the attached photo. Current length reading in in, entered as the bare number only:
3.5155
